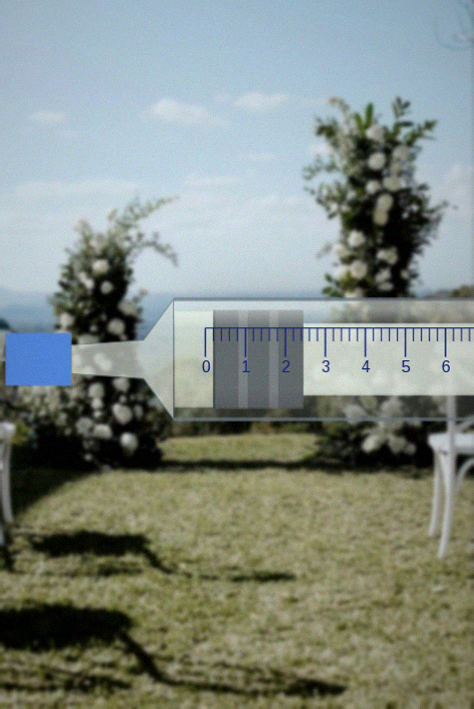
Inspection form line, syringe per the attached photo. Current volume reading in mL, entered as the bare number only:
0.2
